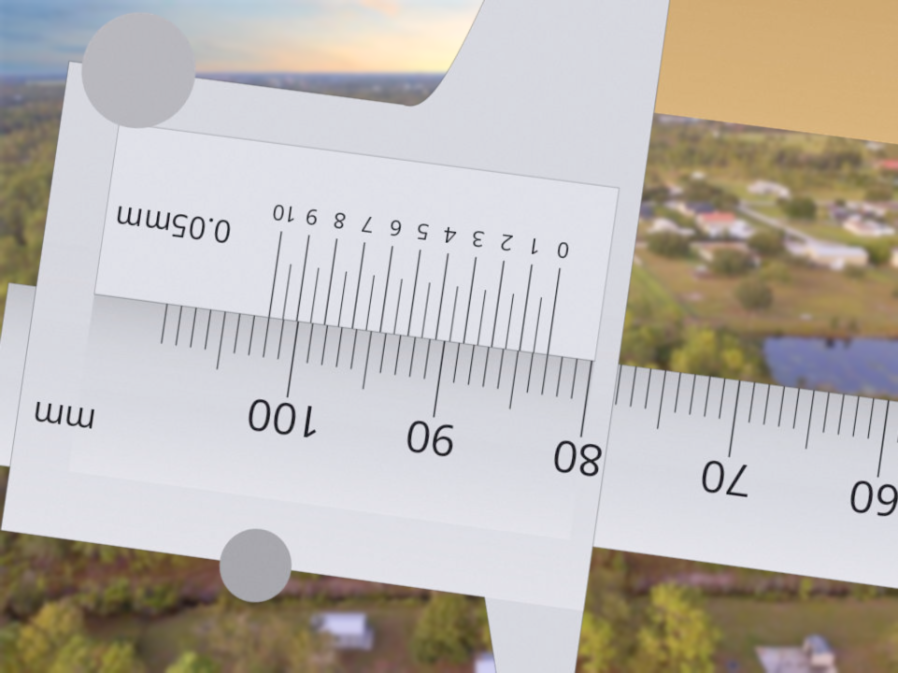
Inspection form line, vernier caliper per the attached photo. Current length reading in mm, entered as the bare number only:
83.0
